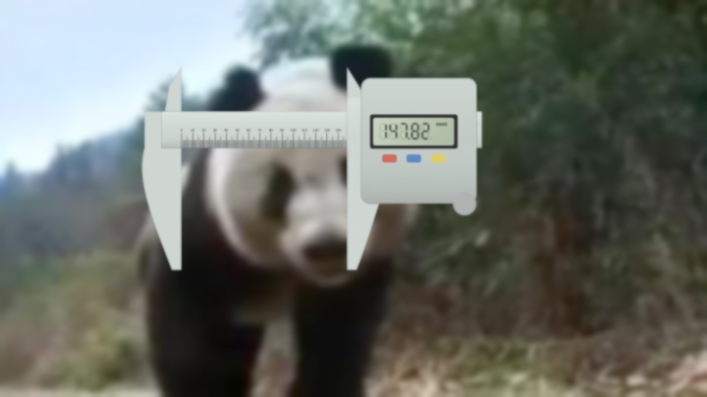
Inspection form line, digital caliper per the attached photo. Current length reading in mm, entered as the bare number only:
147.82
